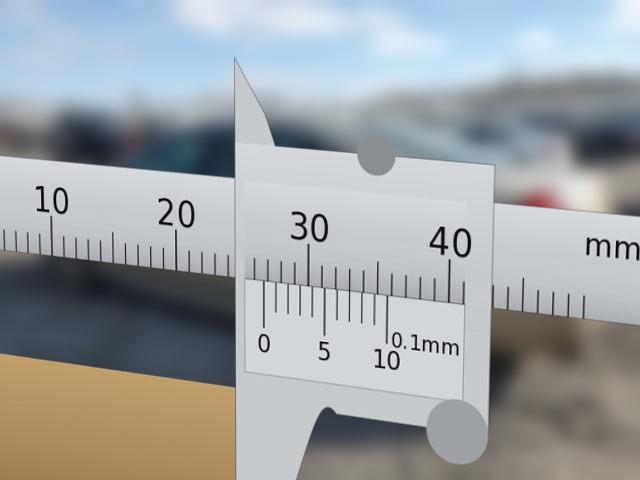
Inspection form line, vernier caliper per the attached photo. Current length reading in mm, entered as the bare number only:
26.7
